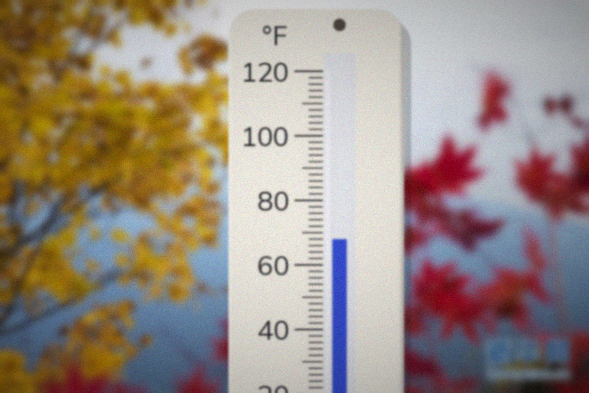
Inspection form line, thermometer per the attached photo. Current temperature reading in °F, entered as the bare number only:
68
